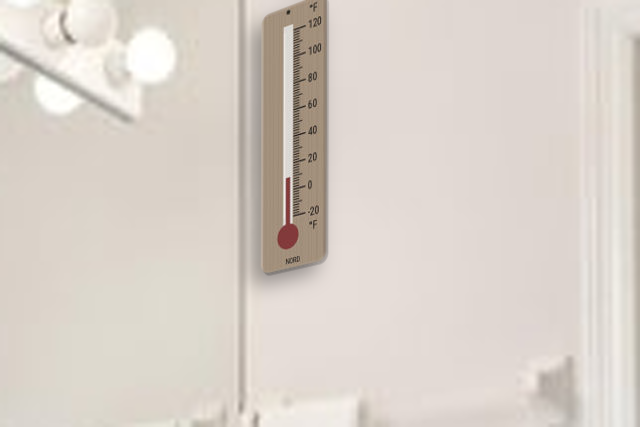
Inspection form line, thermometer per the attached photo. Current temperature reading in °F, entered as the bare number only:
10
